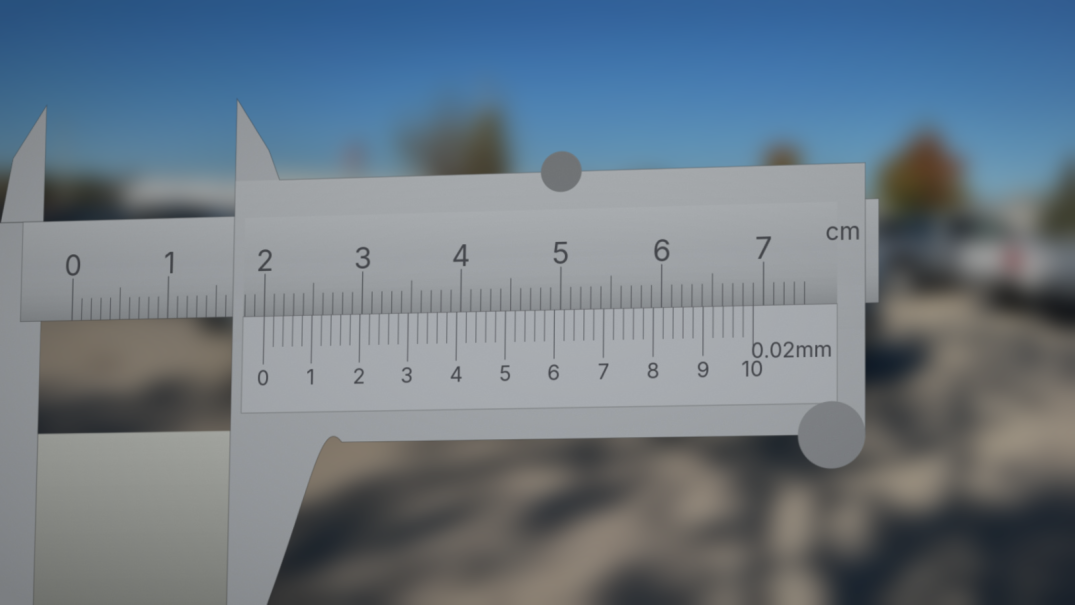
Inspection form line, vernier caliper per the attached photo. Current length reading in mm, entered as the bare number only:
20.0
